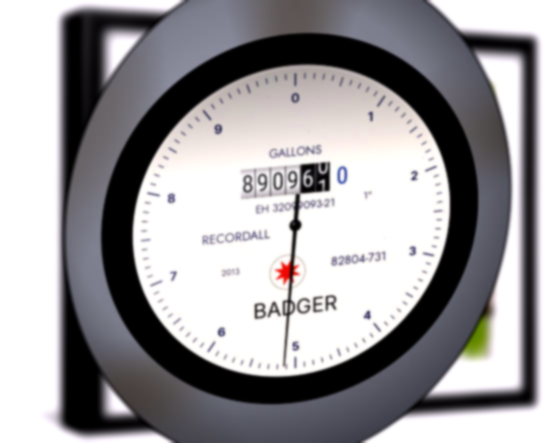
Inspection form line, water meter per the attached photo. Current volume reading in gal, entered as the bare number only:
8909605.1
